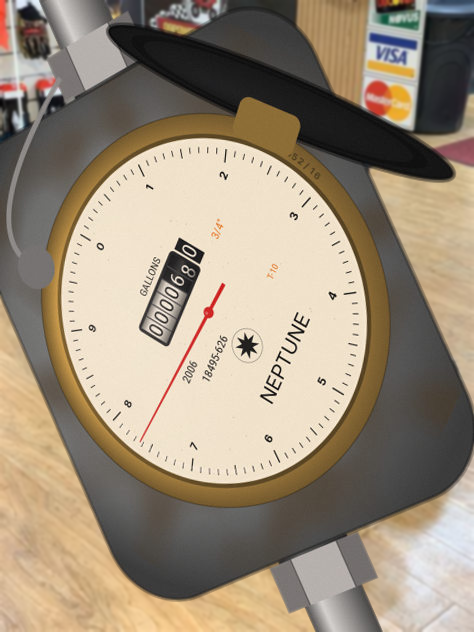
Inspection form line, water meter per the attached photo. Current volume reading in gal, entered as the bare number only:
677.6
